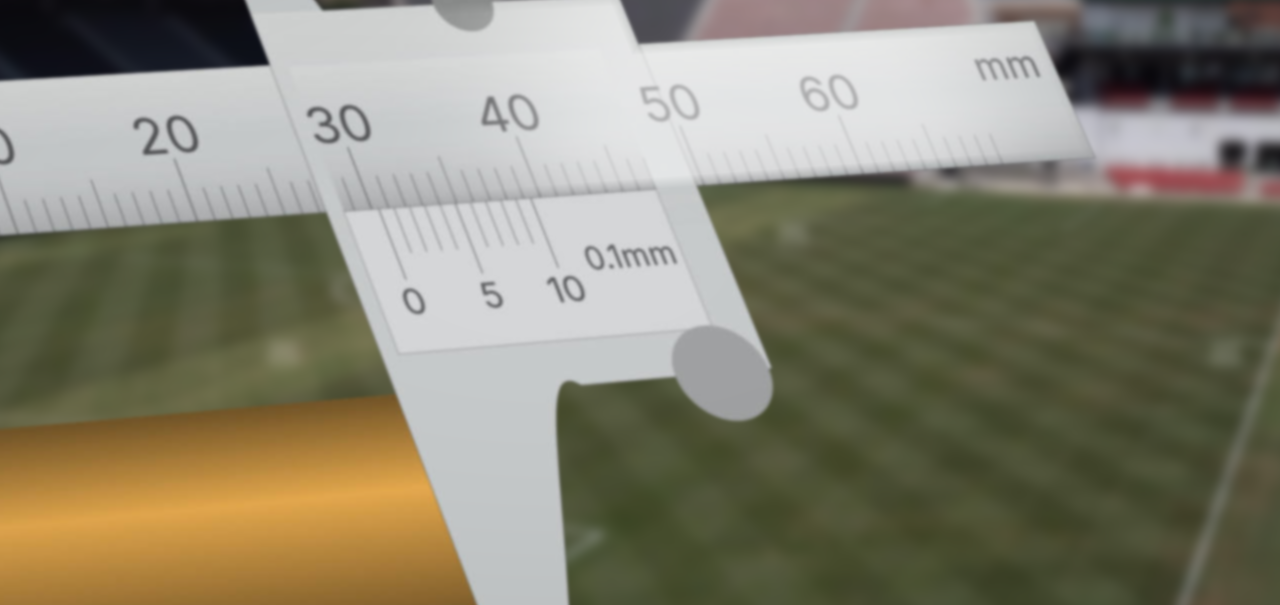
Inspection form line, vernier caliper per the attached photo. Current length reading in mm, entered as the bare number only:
30.4
